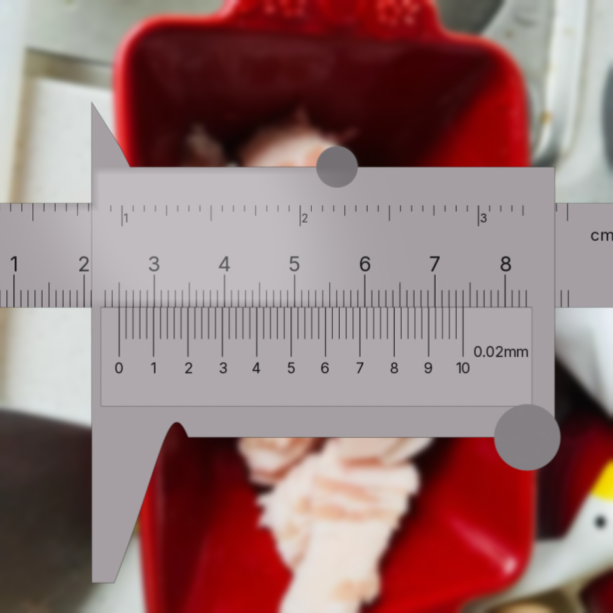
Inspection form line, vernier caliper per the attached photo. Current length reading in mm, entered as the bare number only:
25.0
